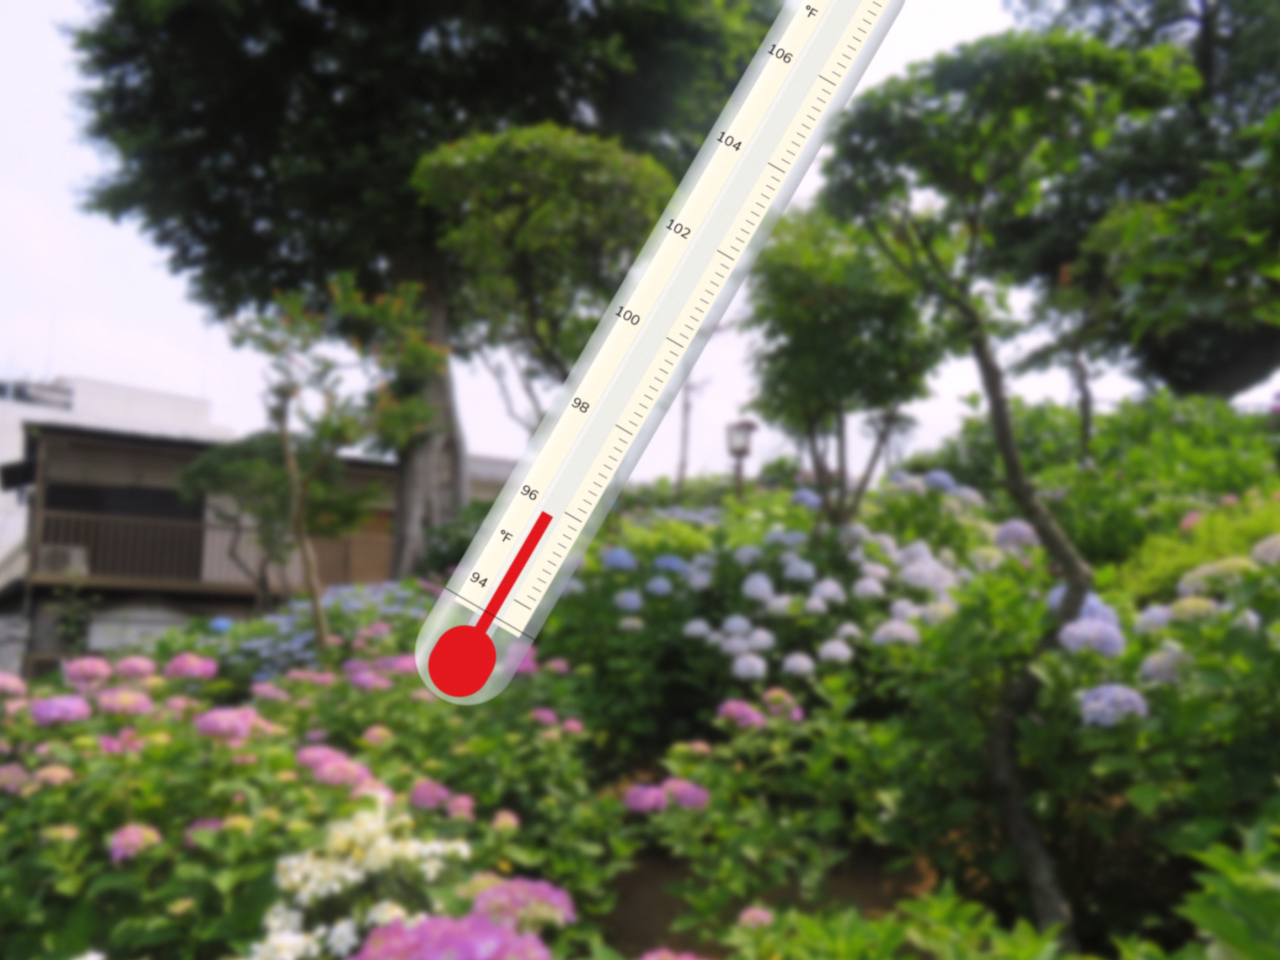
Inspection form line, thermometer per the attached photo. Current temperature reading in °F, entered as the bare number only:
95.8
